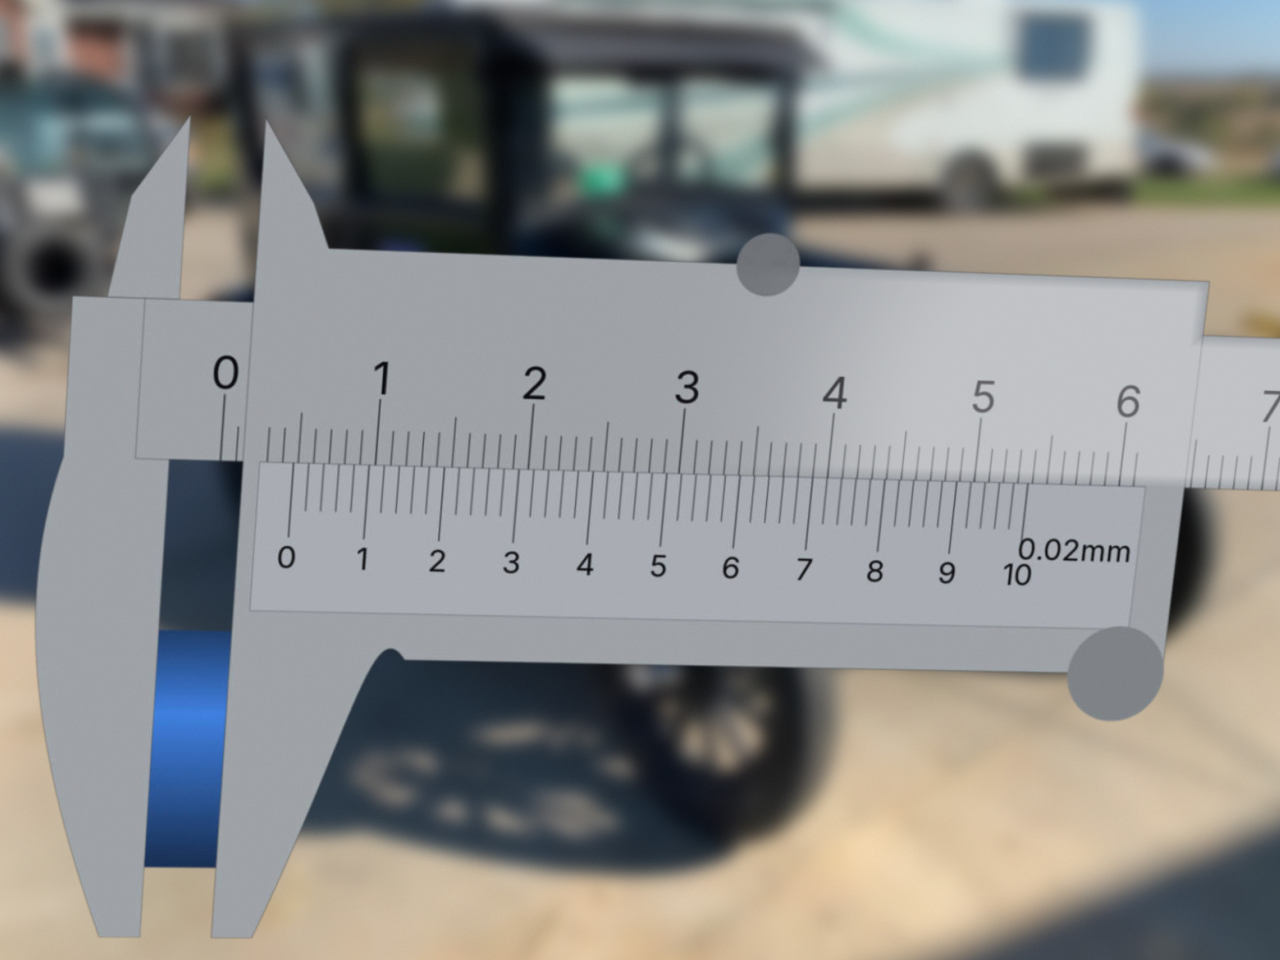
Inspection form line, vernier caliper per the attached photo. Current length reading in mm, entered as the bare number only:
4.7
